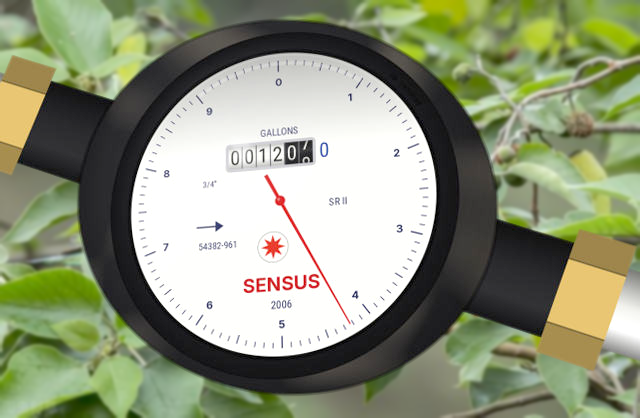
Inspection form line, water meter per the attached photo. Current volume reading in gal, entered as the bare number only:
12074.2
